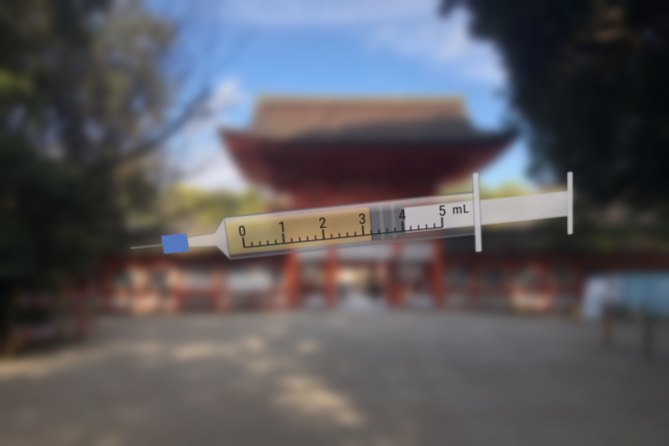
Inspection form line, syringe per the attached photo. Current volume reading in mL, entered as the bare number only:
3.2
